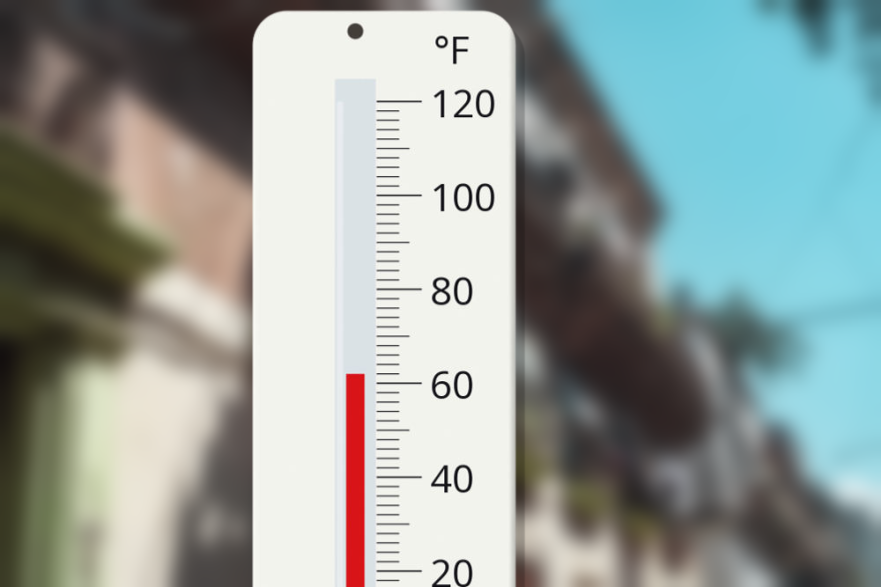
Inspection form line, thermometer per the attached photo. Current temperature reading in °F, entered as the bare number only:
62
